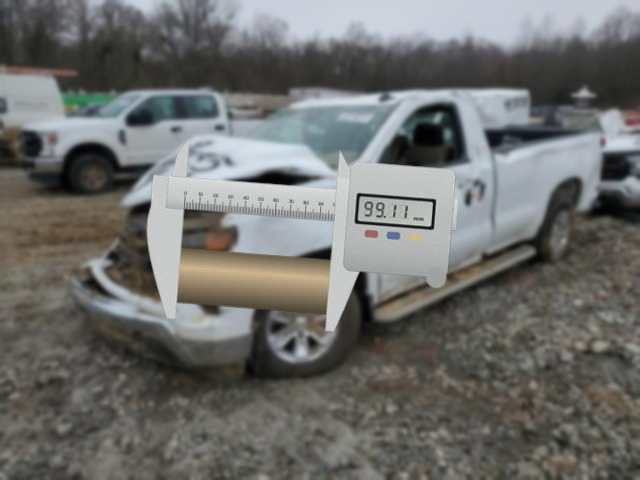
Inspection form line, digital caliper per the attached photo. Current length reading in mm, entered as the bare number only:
99.11
